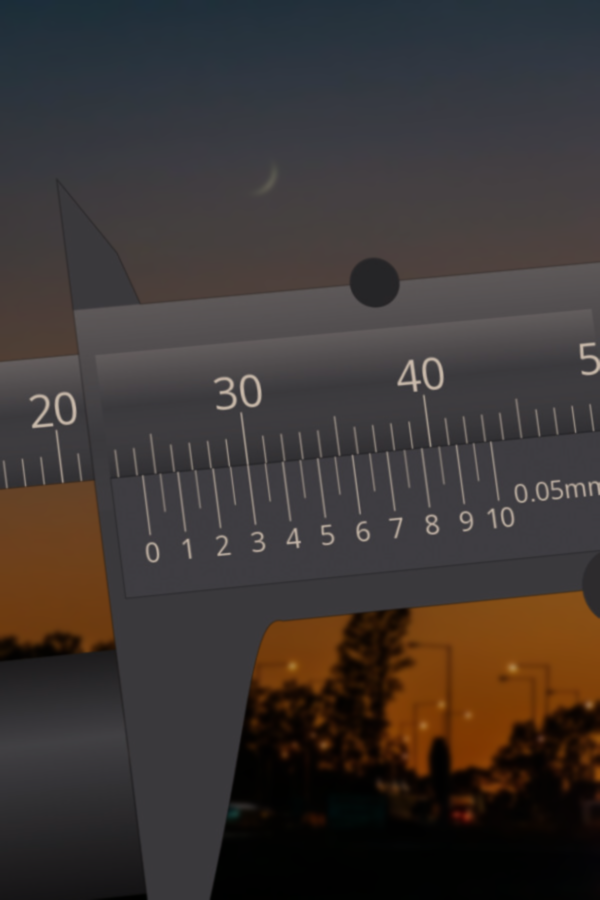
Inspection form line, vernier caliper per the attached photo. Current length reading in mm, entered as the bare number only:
24.3
